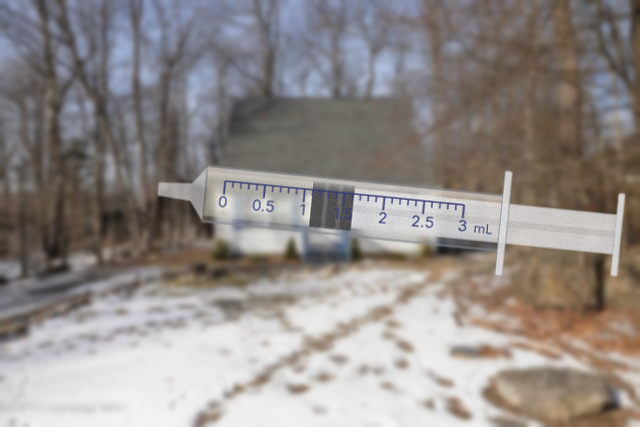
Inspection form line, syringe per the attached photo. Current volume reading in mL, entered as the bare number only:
1.1
